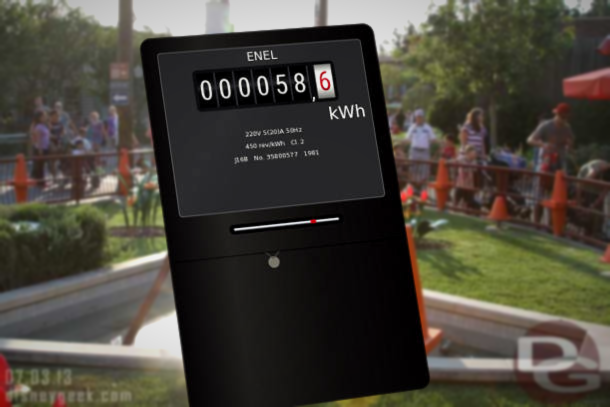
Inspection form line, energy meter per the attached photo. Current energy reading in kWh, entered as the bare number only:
58.6
